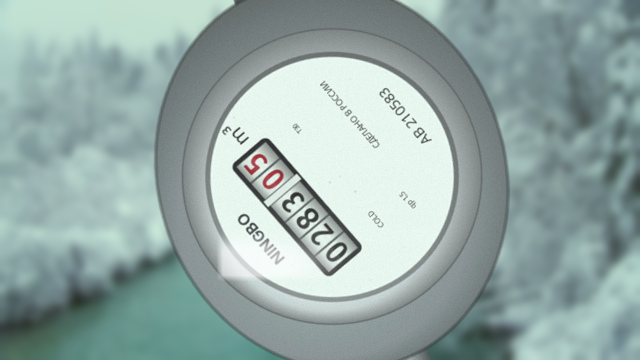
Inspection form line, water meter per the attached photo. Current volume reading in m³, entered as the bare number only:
283.05
